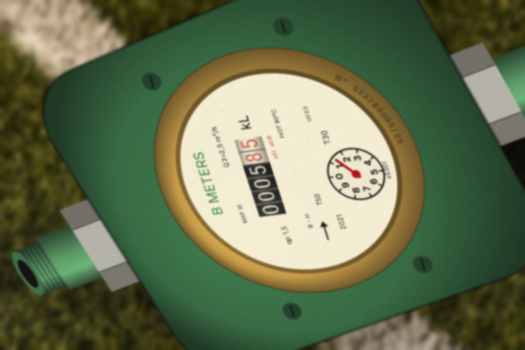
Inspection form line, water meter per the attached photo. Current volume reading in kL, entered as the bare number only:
5.851
